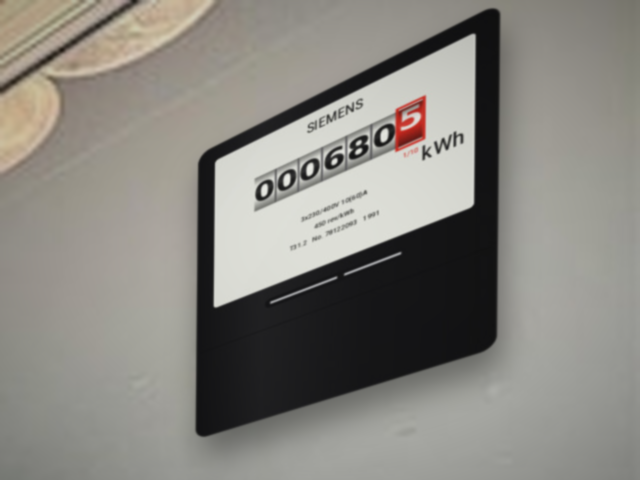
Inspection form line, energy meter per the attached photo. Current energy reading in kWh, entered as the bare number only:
680.5
